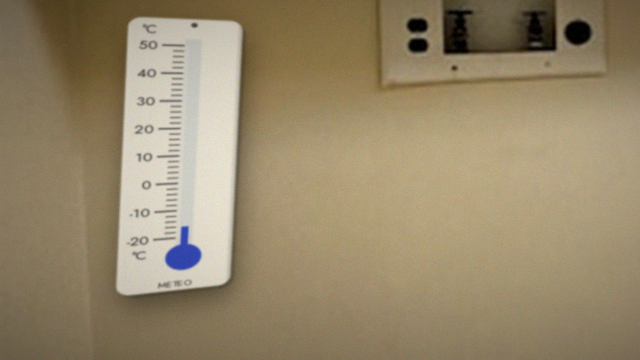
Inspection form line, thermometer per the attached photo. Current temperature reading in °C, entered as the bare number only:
-16
